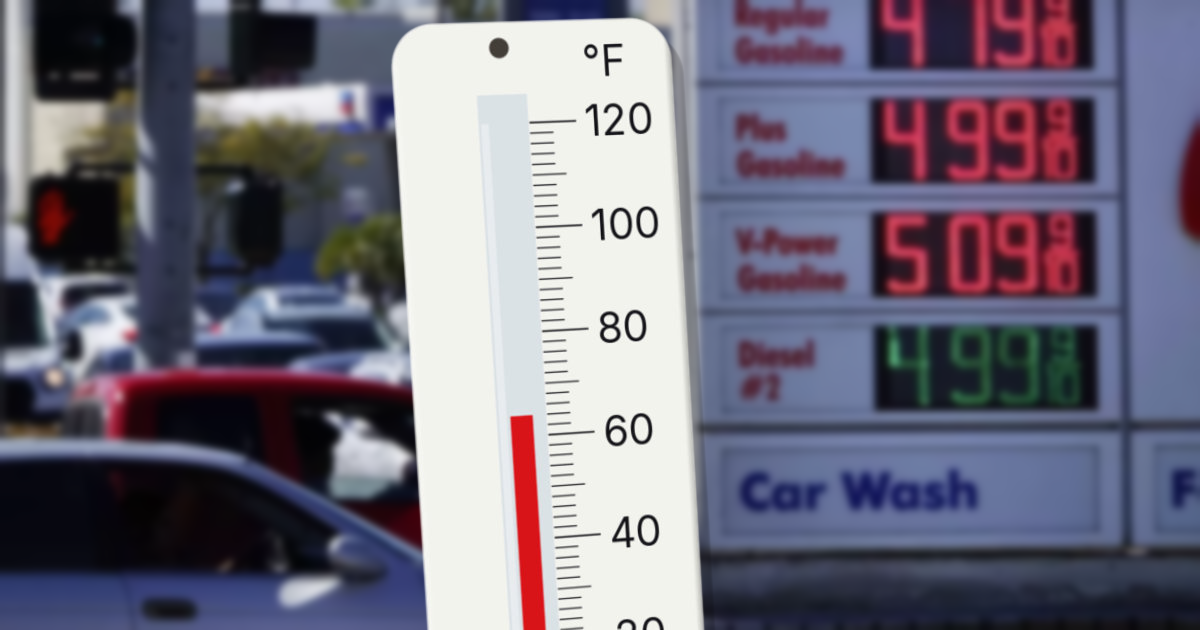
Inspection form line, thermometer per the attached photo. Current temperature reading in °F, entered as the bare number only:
64
